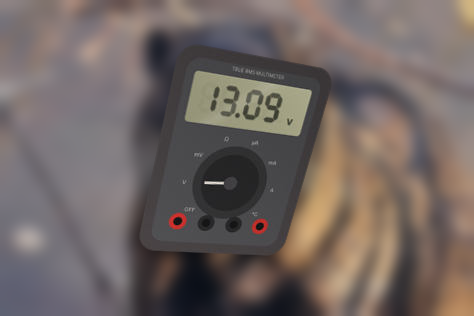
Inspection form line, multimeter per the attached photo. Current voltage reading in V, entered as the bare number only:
13.09
